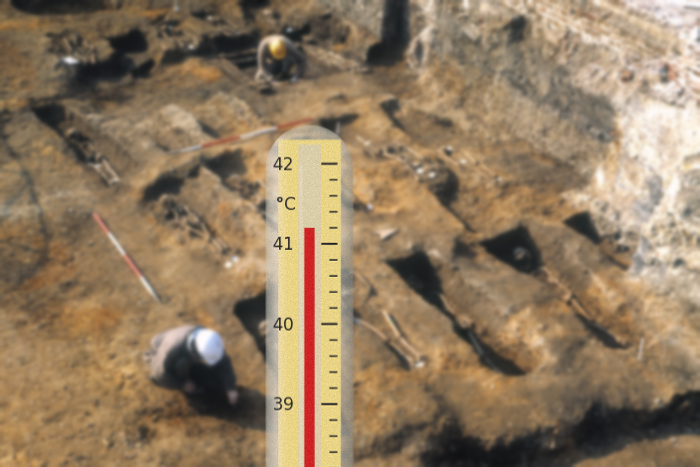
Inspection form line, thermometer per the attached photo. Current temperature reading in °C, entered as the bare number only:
41.2
